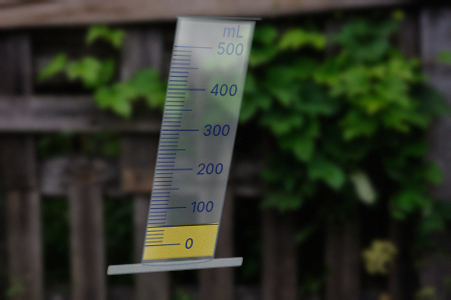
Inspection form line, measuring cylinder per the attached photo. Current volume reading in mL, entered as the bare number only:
50
